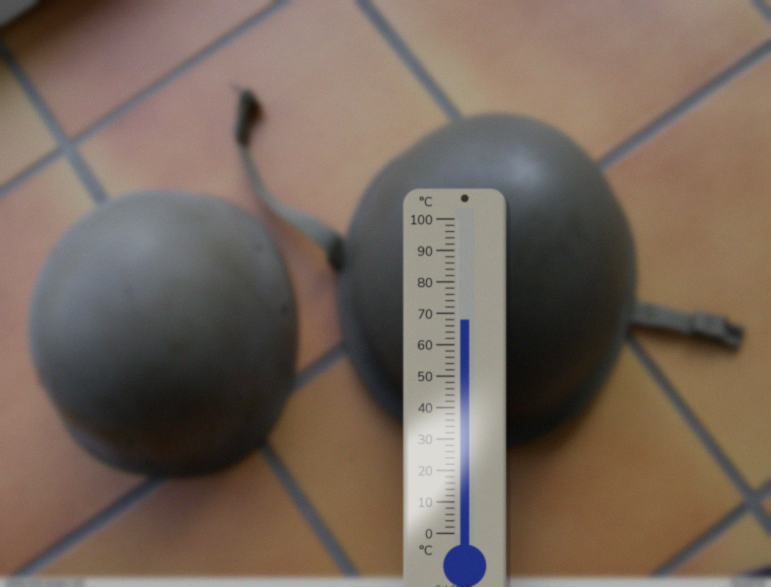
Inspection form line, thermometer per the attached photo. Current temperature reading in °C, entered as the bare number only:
68
